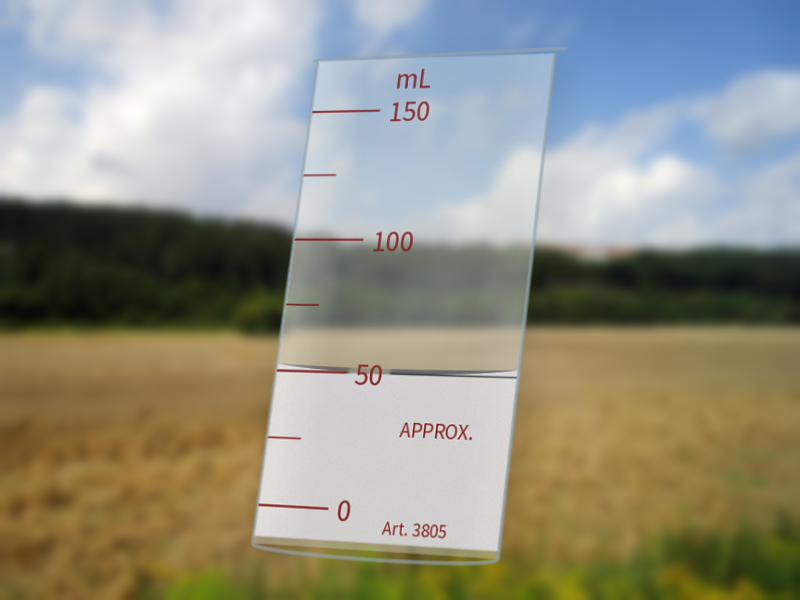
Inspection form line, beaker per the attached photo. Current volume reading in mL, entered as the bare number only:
50
